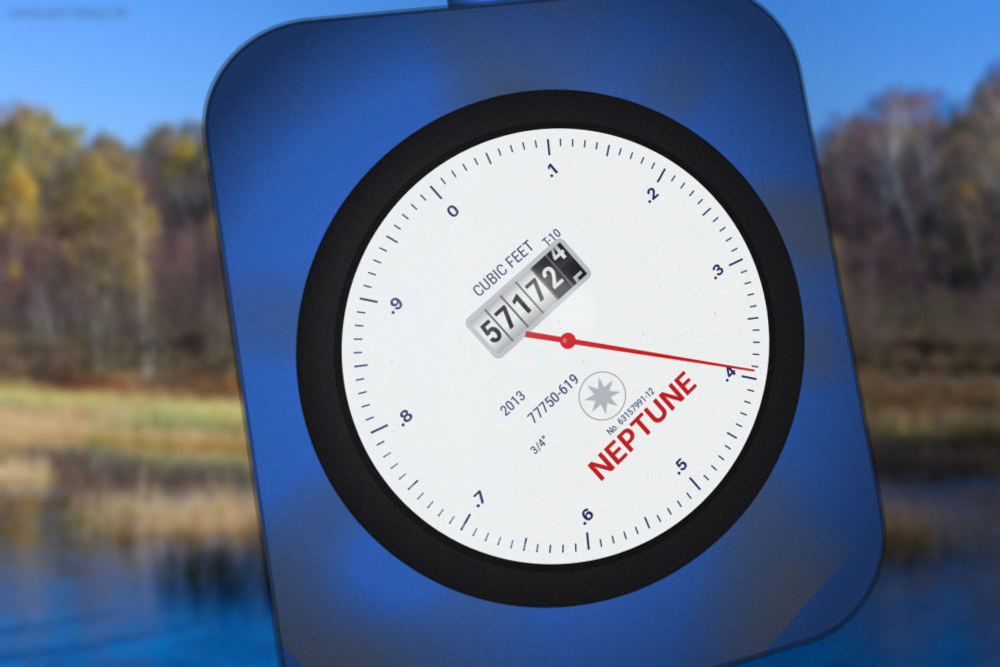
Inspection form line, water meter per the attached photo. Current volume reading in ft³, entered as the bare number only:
571724.39
